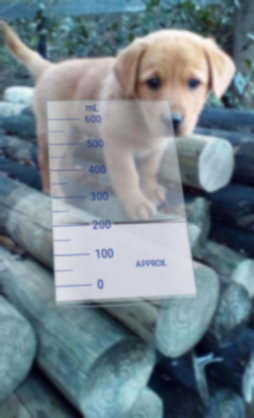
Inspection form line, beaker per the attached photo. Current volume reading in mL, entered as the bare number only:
200
